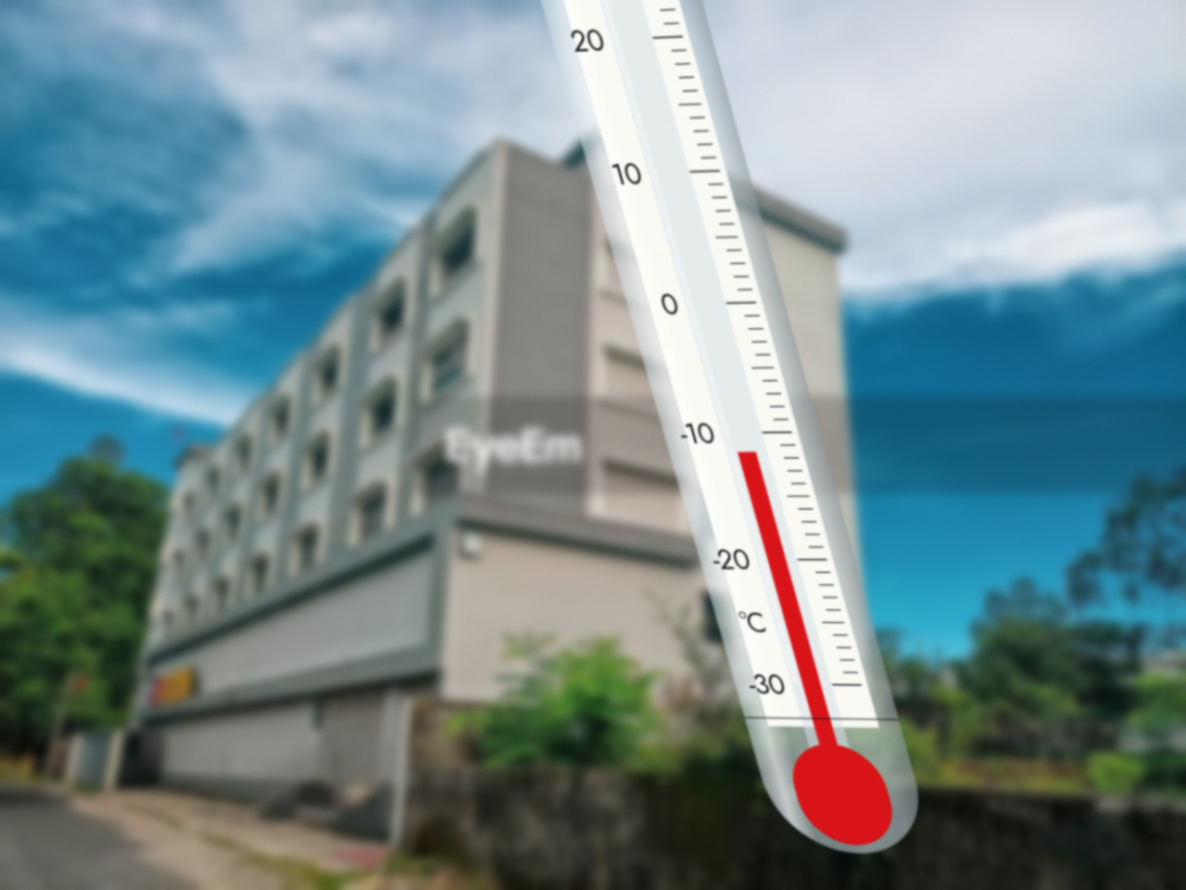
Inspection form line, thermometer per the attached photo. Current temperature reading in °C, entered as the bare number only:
-11.5
